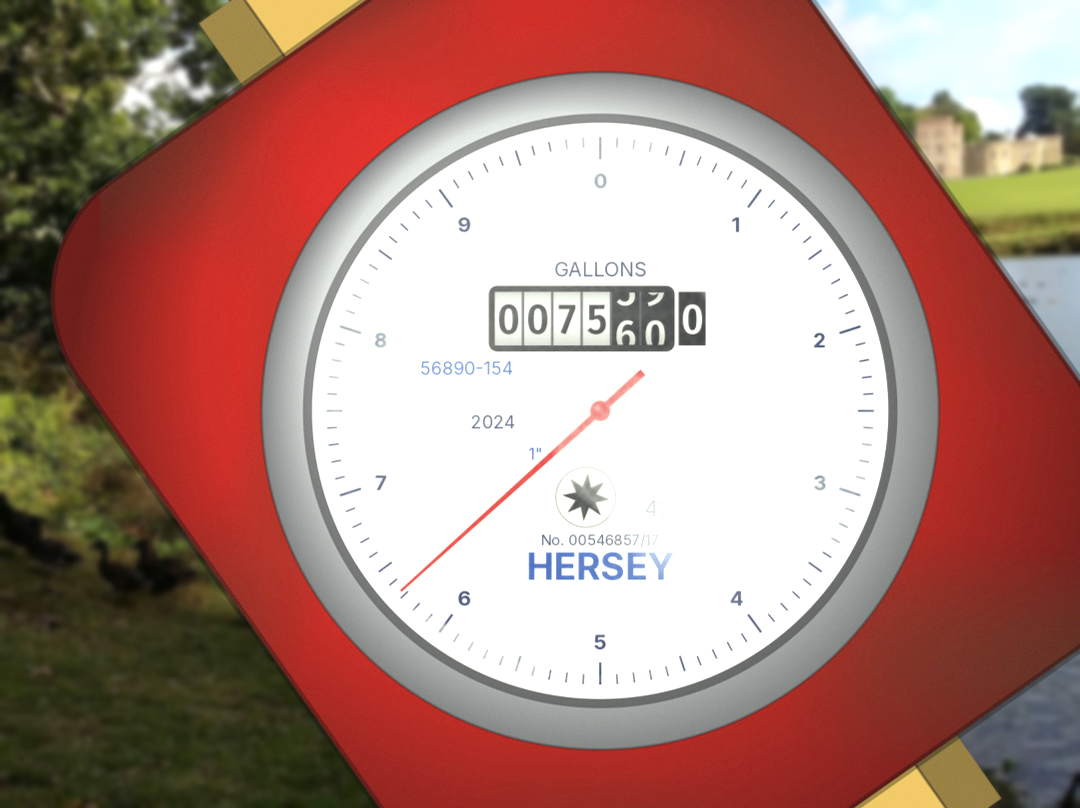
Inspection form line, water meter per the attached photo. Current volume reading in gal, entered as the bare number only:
75596.3
